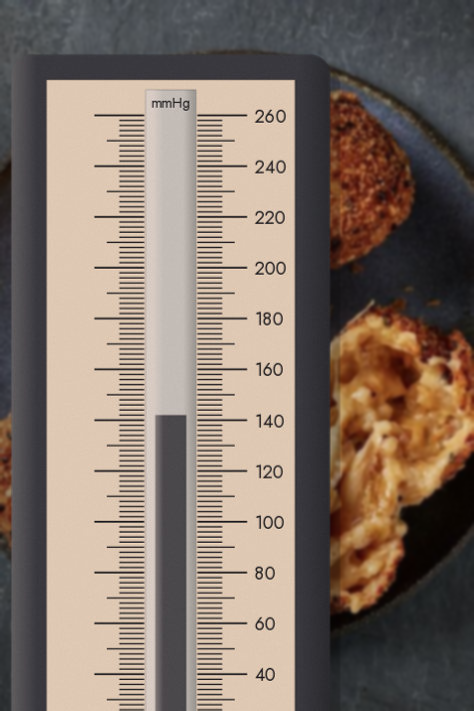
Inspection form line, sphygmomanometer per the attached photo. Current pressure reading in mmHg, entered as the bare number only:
142
